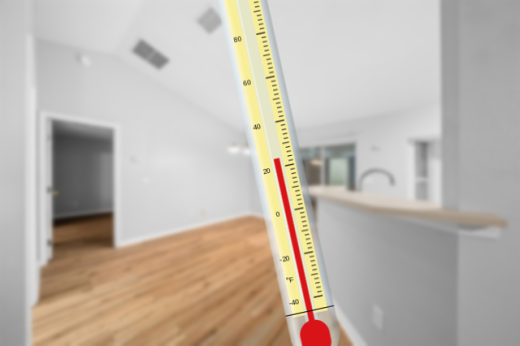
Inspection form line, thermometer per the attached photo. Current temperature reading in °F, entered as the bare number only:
24
